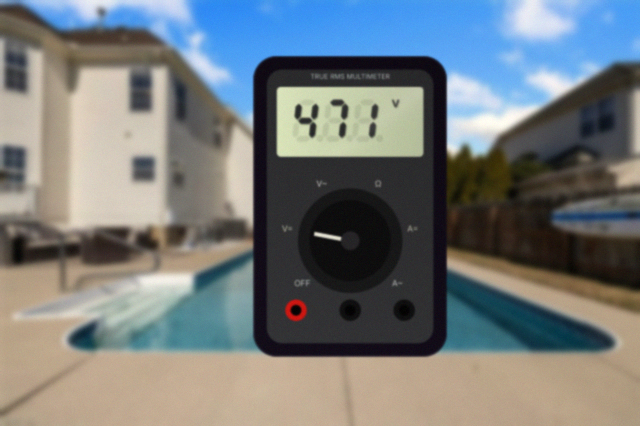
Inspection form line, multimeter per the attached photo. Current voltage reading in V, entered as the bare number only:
471
